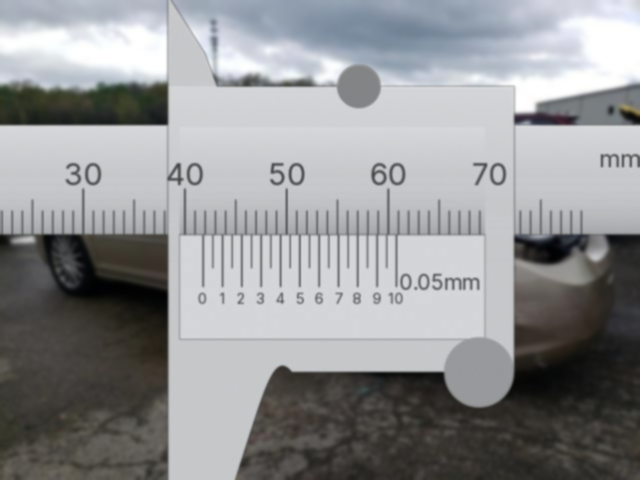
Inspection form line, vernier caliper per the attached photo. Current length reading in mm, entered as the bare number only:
41.8
